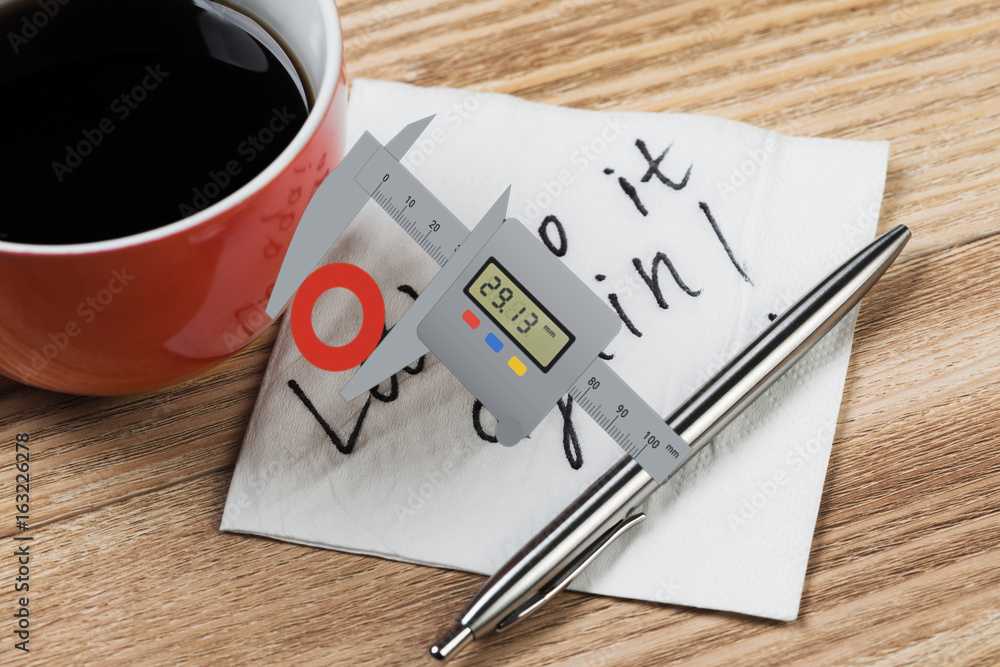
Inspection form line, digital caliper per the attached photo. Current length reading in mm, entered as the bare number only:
29.13
